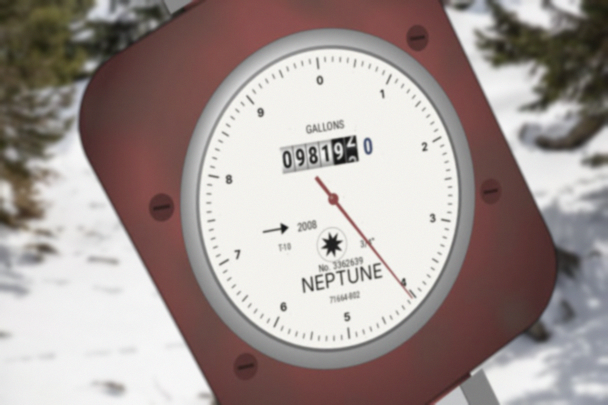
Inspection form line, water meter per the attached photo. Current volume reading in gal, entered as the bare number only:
981924.0
